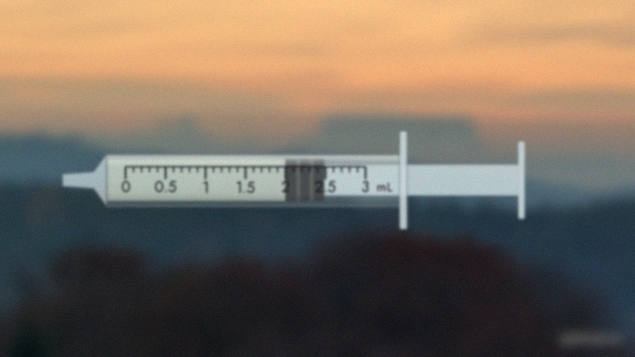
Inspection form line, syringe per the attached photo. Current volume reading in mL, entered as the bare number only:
2
